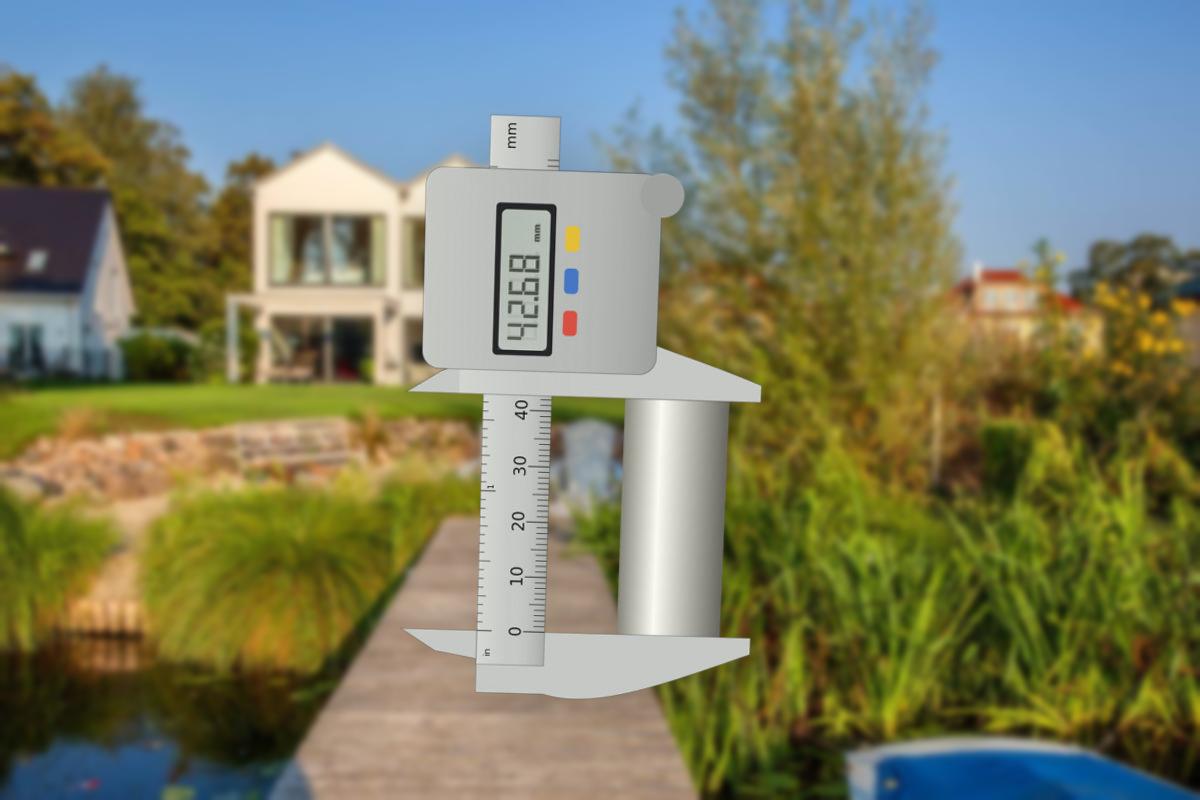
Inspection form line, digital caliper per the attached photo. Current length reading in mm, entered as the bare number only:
42.68
